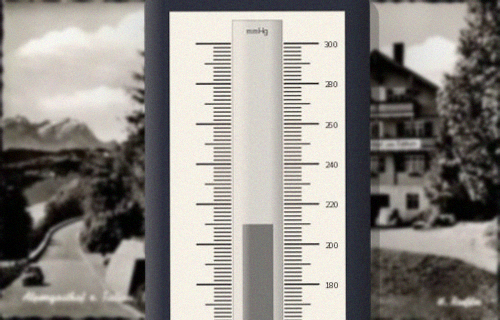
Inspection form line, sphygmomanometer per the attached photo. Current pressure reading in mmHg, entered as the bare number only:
210
